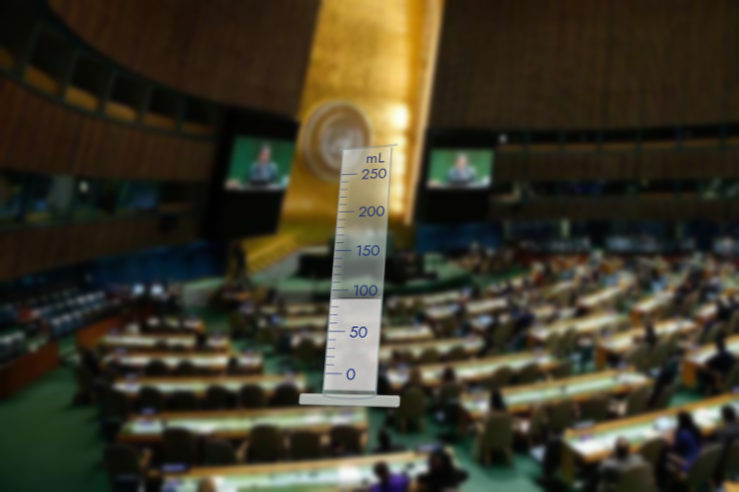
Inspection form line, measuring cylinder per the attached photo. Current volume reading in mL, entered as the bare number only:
90
